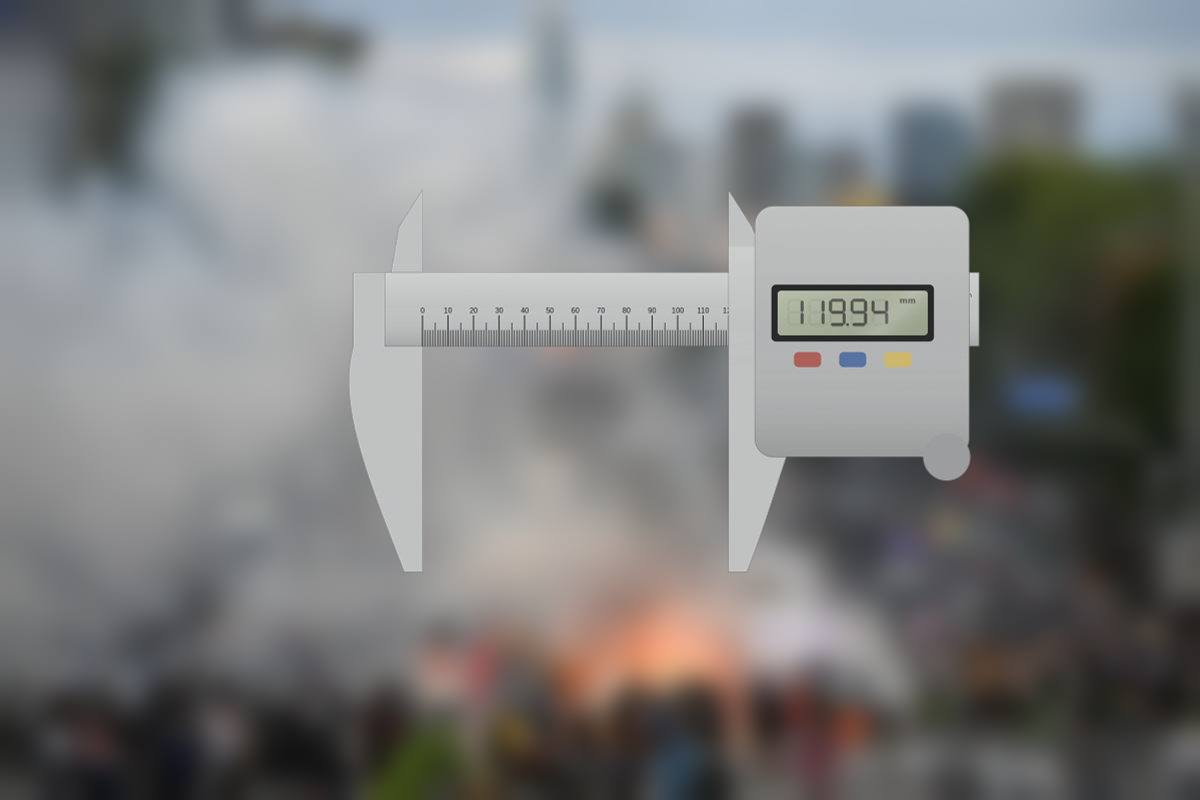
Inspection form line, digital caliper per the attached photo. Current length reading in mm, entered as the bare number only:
119.94
